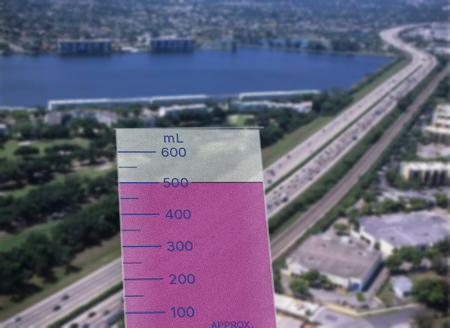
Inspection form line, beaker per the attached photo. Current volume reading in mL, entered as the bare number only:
500
